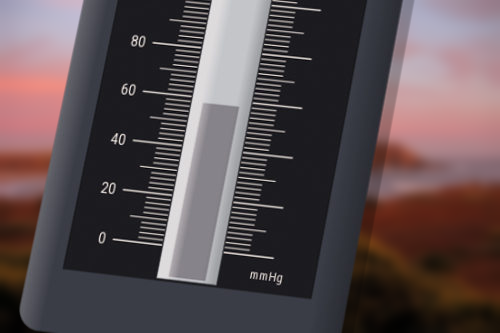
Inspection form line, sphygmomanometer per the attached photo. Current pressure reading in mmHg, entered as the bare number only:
58
